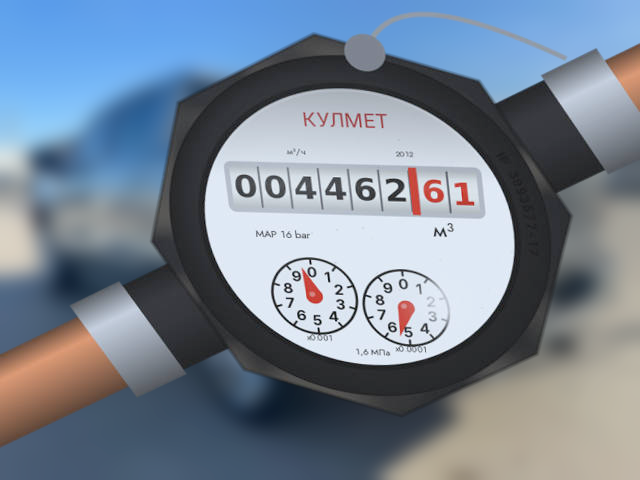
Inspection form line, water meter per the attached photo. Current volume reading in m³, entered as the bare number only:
4462.6095
